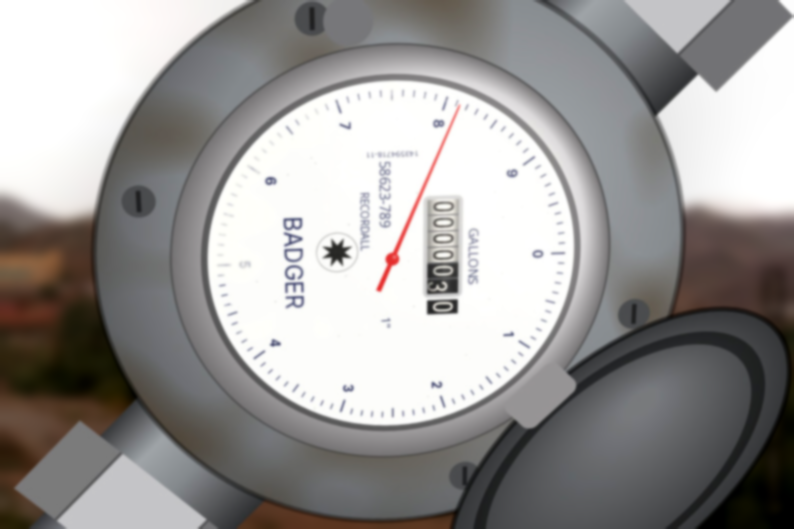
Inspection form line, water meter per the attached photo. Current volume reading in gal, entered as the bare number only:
28.1
